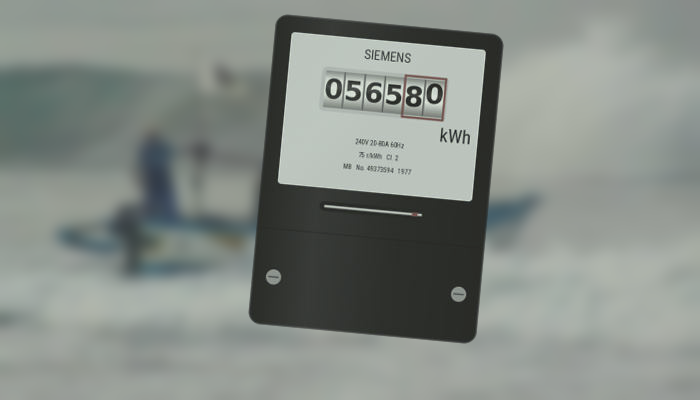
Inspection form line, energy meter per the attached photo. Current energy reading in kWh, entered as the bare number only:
565.80
